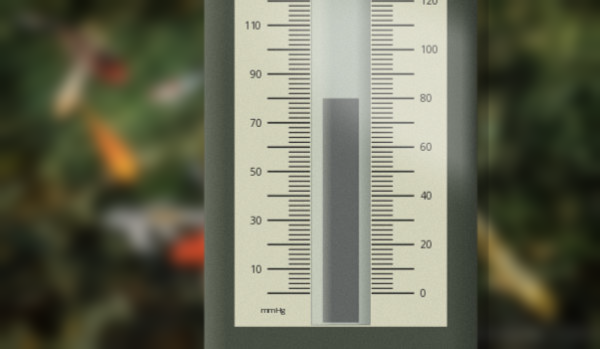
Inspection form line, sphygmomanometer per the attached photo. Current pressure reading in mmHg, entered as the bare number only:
80
